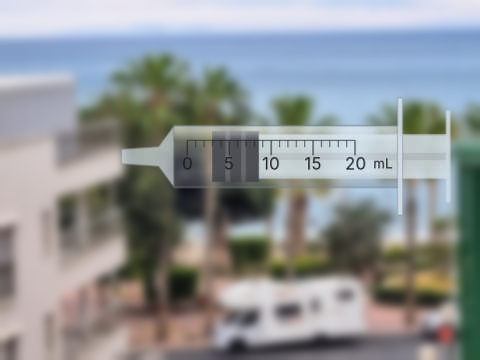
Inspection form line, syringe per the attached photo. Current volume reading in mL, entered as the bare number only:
3
